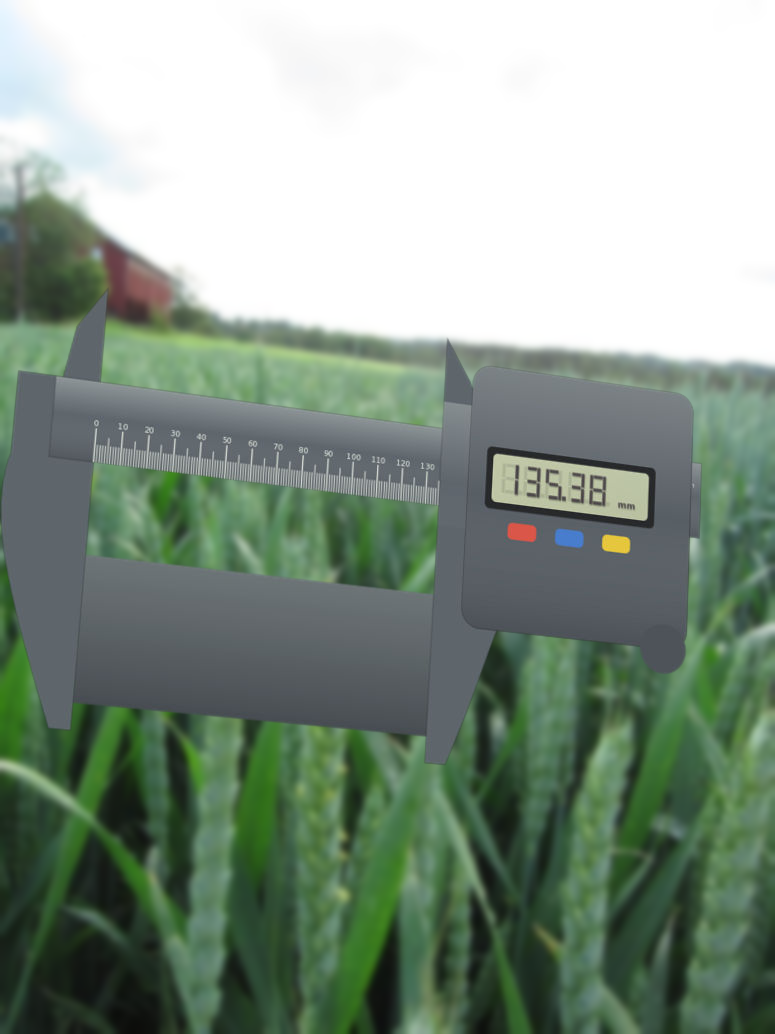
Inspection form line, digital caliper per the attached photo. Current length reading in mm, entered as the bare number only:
135.38
